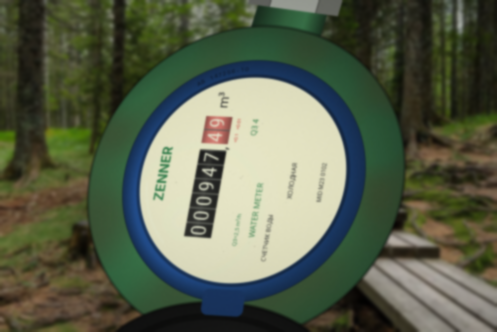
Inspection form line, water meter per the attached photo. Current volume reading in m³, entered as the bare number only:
947.49
